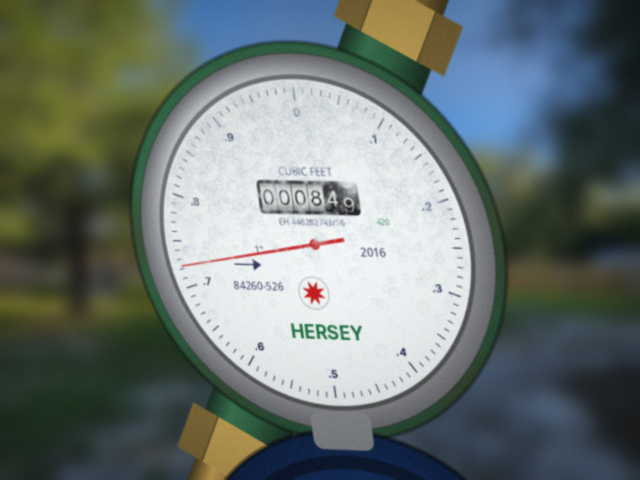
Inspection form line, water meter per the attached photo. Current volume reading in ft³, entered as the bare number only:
848.72
